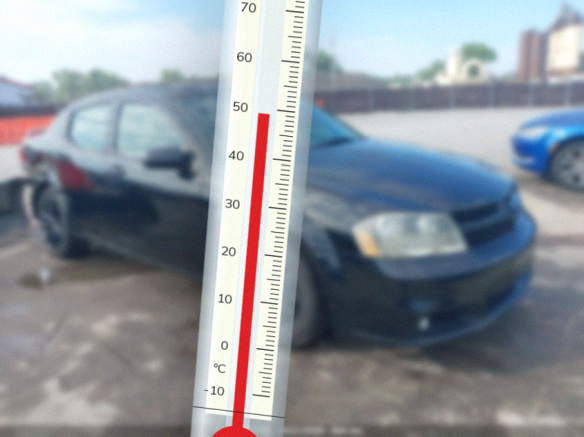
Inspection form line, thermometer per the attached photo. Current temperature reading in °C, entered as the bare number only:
49
